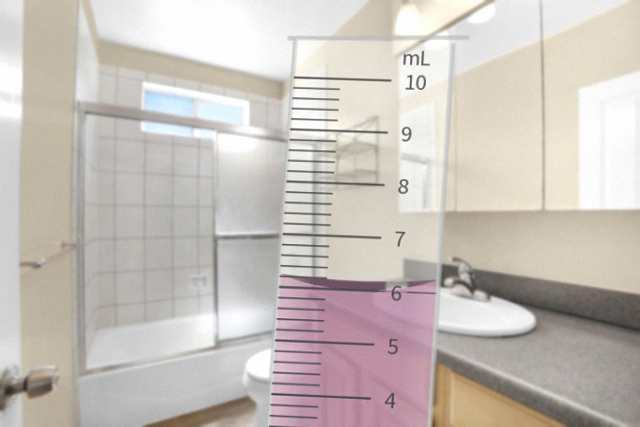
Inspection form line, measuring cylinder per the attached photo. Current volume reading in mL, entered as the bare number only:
6
